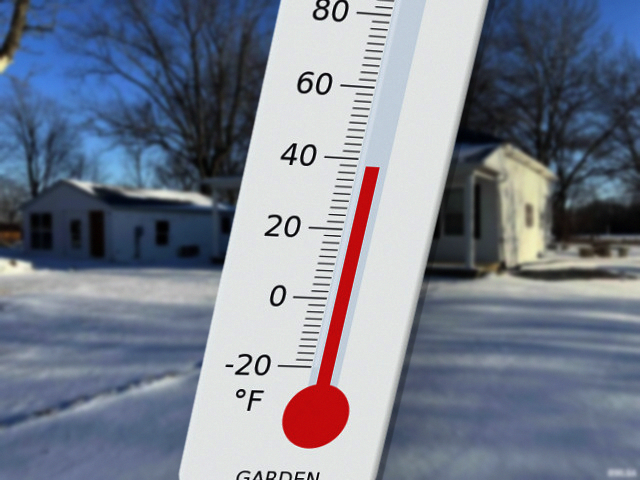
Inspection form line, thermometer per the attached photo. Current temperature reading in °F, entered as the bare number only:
38
